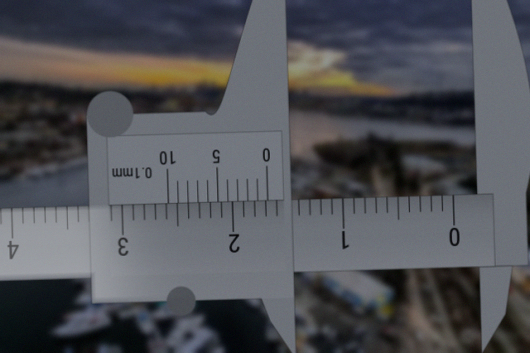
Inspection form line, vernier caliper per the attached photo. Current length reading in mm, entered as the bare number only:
16.8
